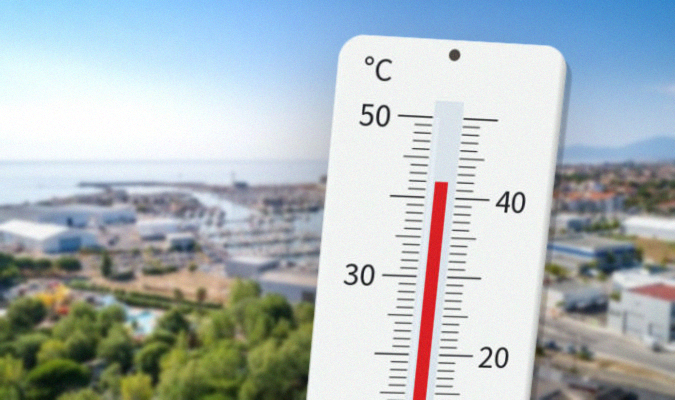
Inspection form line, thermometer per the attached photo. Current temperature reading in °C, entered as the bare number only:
42
